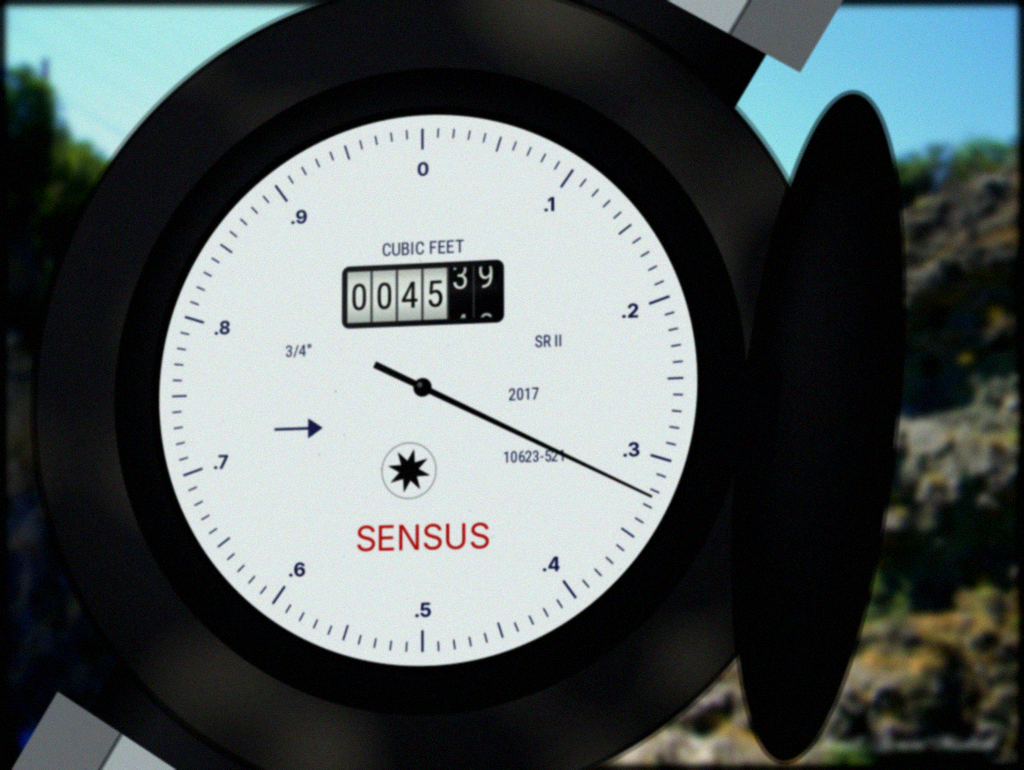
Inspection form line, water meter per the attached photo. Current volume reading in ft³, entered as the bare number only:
4539.32
